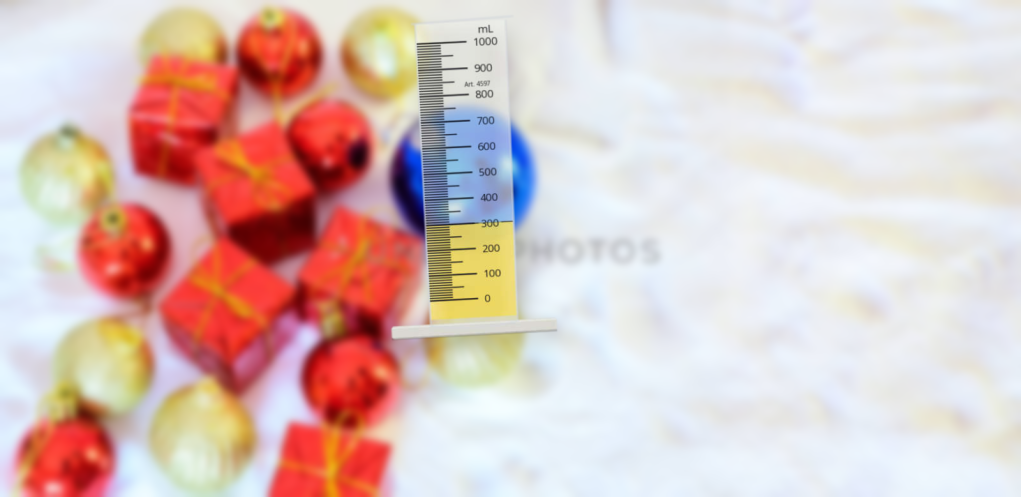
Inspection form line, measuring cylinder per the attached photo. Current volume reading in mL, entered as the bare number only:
300
